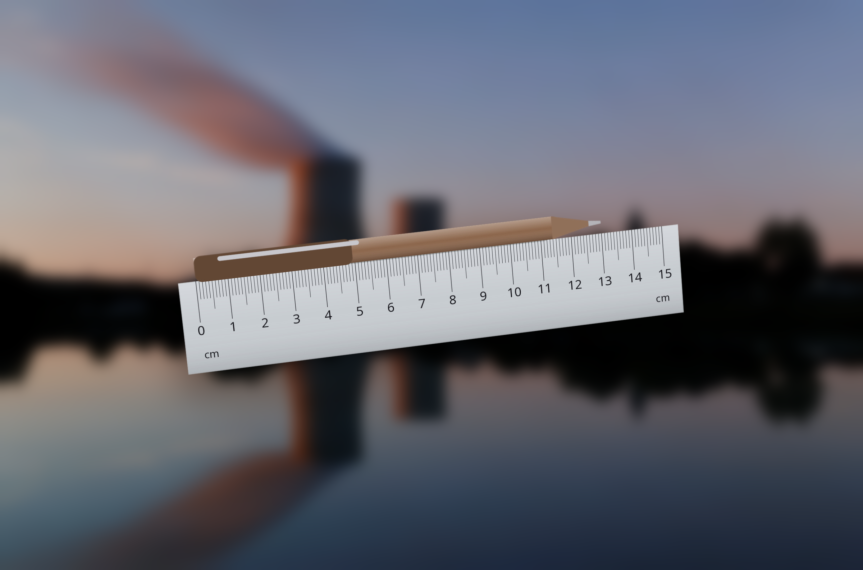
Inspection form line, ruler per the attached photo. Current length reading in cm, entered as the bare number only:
13
